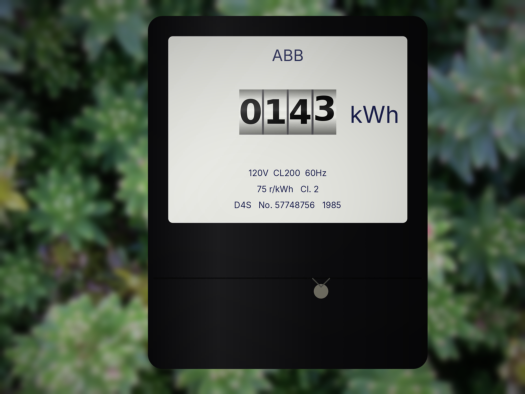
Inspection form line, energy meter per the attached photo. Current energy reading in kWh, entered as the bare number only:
143
